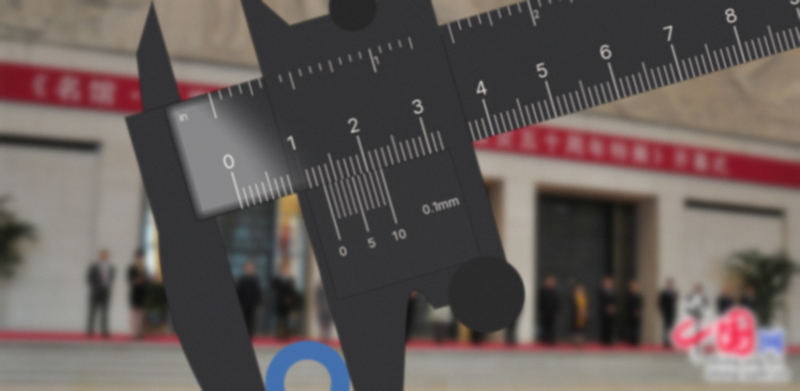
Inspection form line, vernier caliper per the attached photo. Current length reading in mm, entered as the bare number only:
13.0
